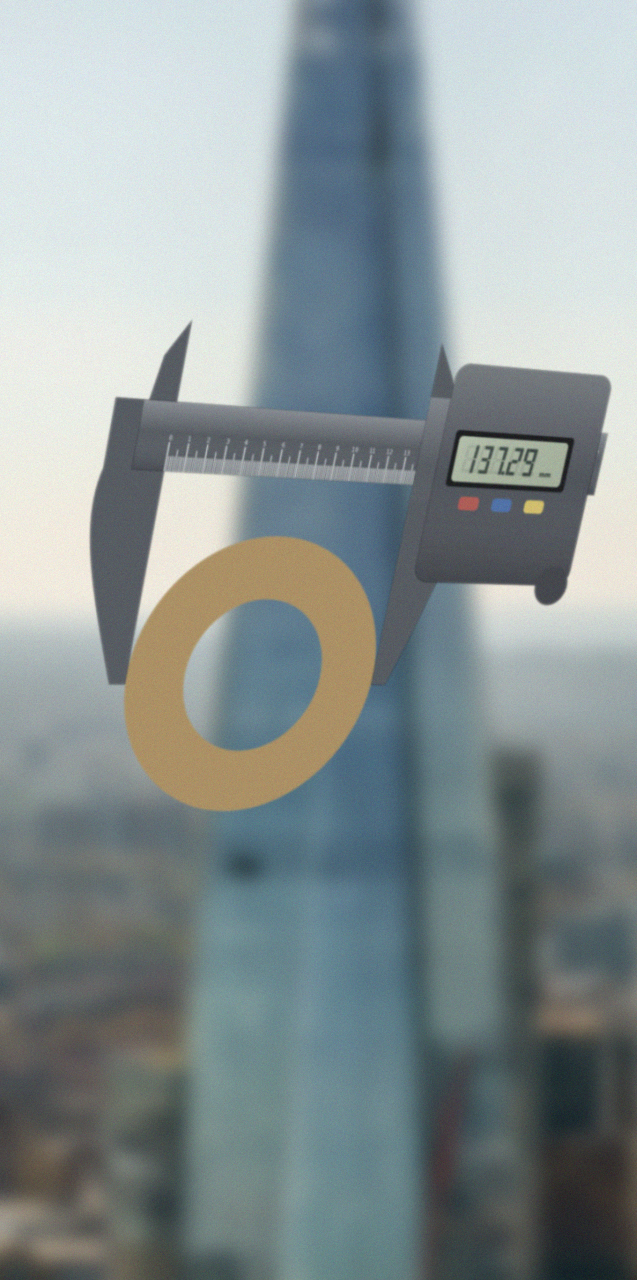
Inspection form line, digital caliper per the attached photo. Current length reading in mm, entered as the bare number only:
137.29
